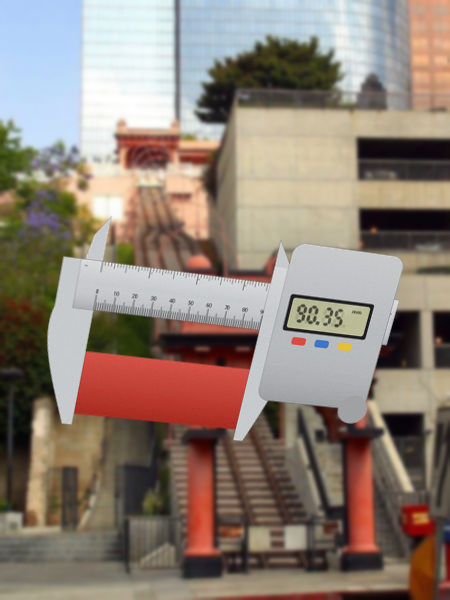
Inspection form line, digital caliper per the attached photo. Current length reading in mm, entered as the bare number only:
90.35
